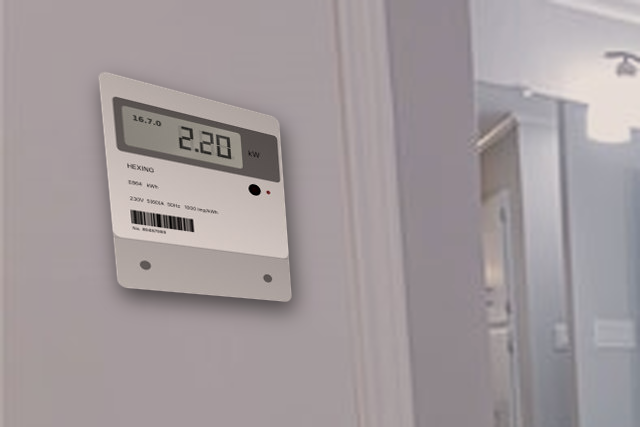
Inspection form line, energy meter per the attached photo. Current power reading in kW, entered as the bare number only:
2.20
